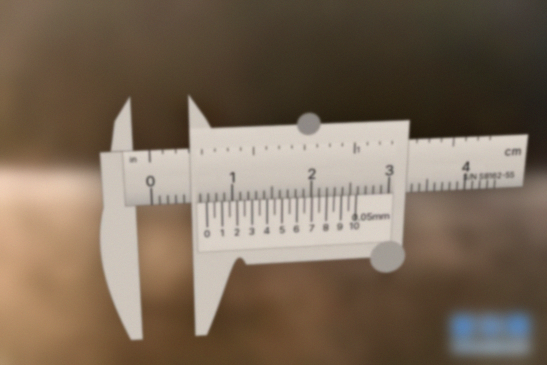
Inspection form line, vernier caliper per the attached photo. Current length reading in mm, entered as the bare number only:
6.8
